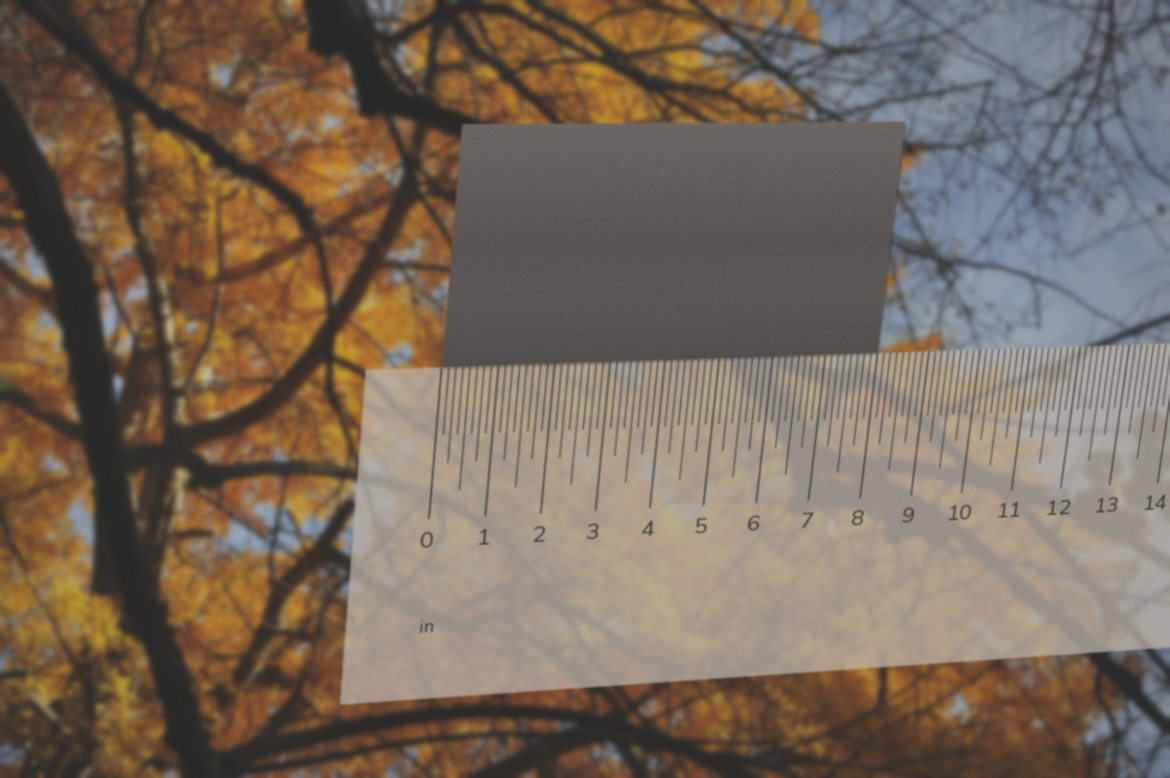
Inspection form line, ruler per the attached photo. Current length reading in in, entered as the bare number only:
8
